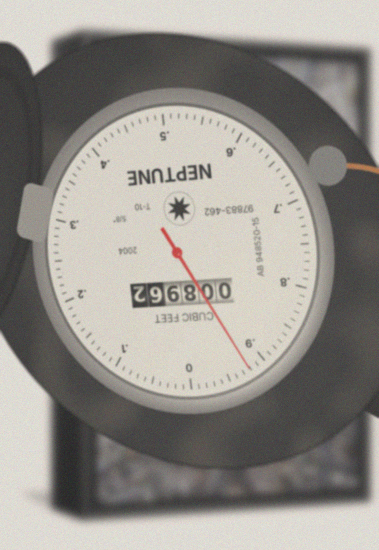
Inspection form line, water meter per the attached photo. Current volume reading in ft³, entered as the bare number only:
8961.92
